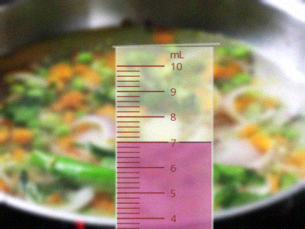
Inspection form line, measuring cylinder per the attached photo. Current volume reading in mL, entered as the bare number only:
7
